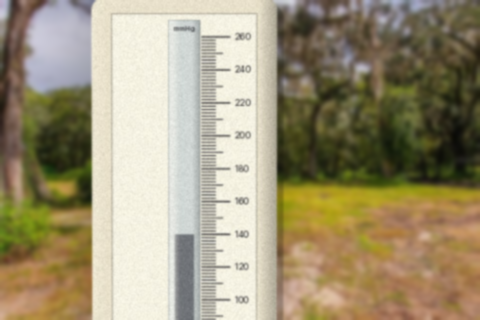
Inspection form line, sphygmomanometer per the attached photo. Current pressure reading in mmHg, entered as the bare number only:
140
